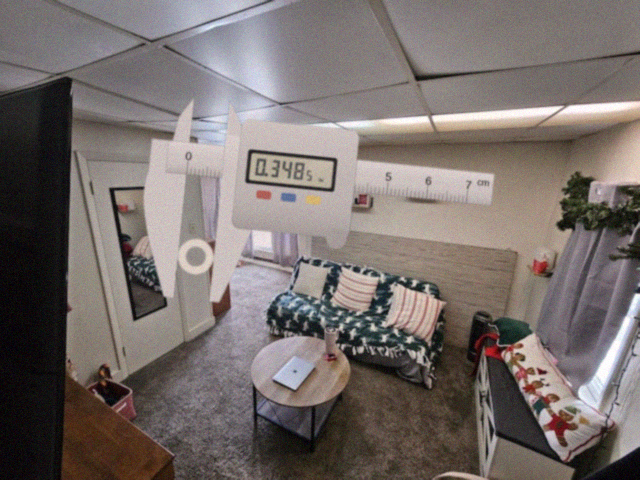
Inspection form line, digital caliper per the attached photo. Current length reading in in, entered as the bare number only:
0.3485
